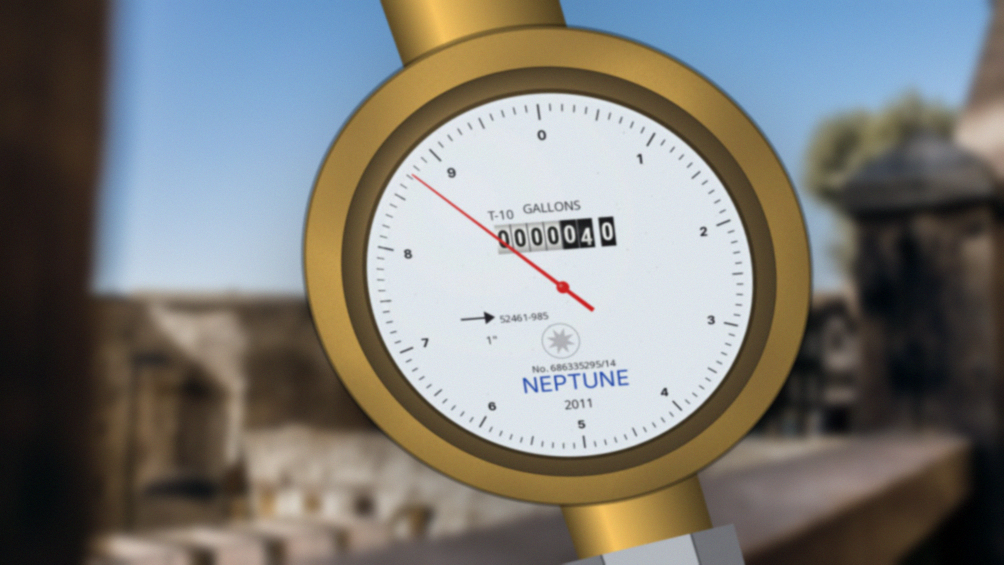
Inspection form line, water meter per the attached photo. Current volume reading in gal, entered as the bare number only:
38.7
